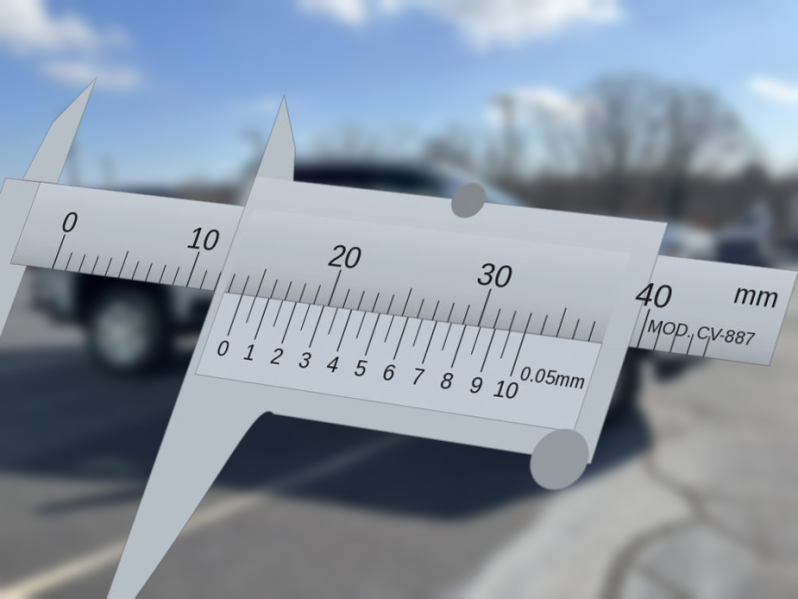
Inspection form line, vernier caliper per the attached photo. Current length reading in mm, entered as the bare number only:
14.0
